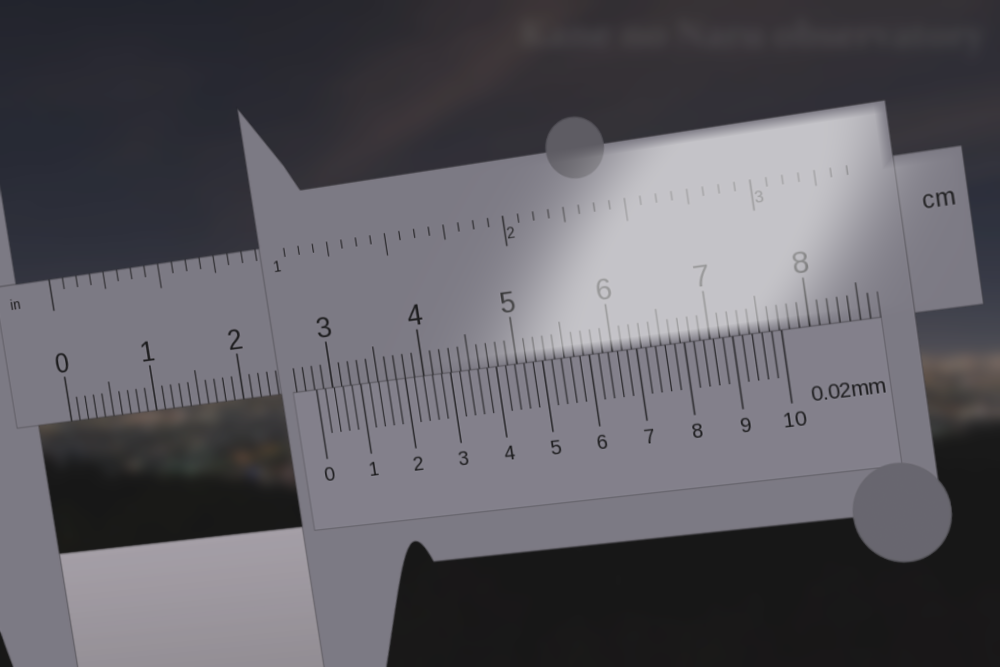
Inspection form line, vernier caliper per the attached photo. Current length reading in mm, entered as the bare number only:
28.2
